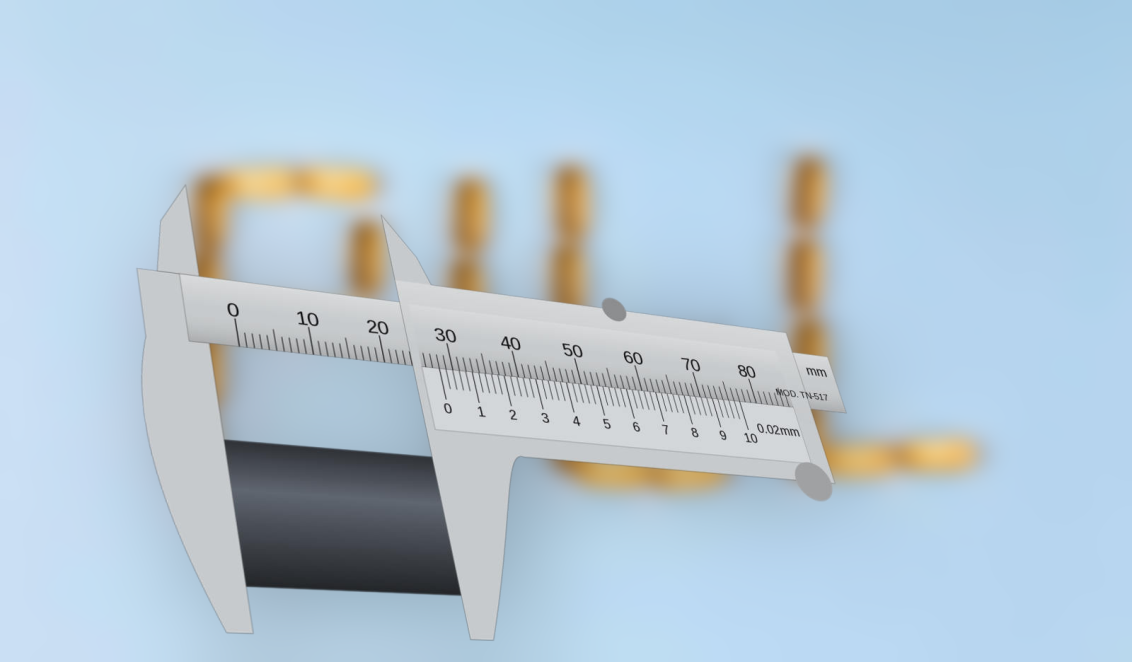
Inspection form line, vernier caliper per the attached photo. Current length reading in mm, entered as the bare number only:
28.0
